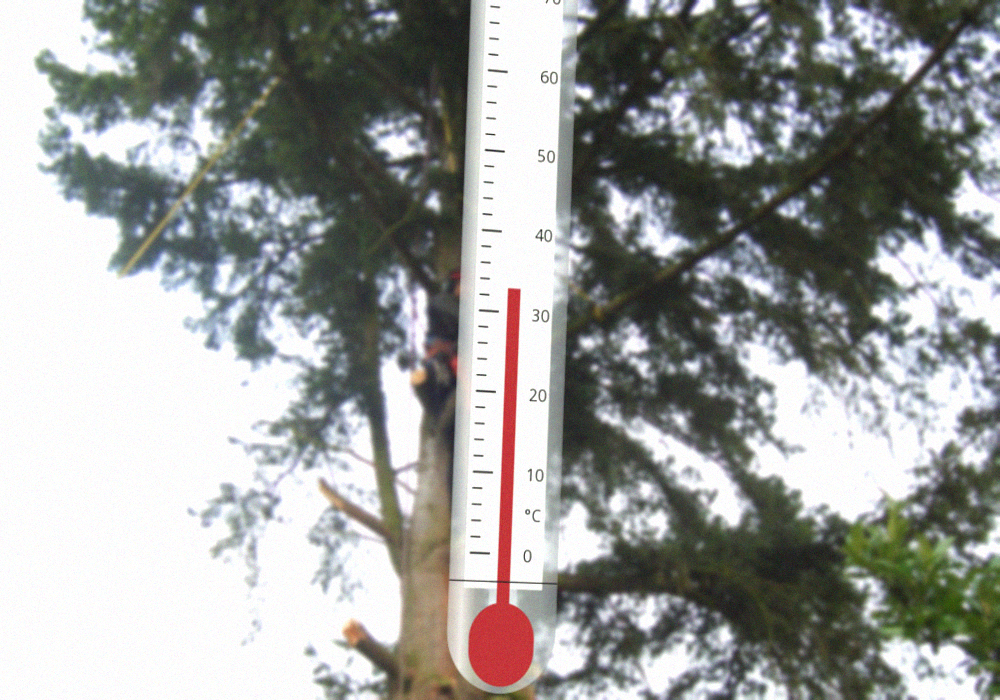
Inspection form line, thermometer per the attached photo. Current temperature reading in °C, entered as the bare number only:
33
